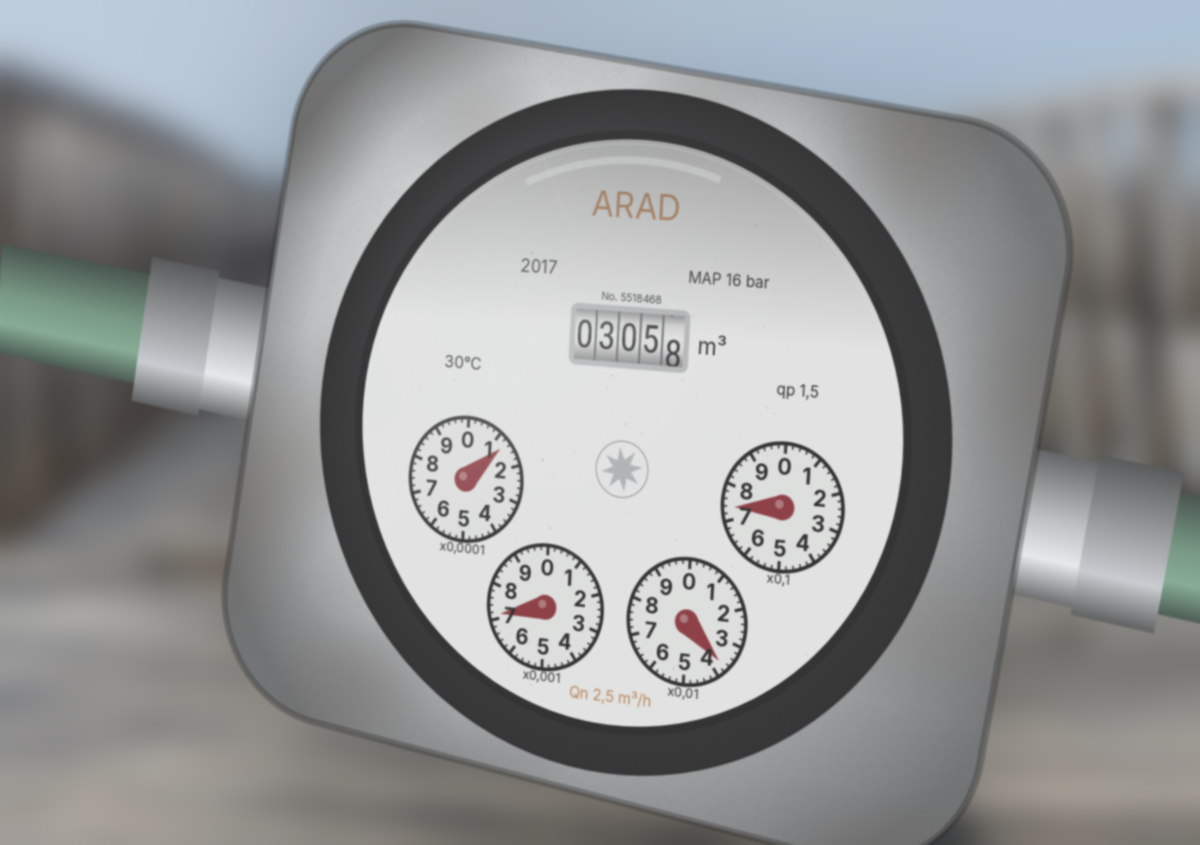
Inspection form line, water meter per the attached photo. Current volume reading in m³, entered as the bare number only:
3057.7371
